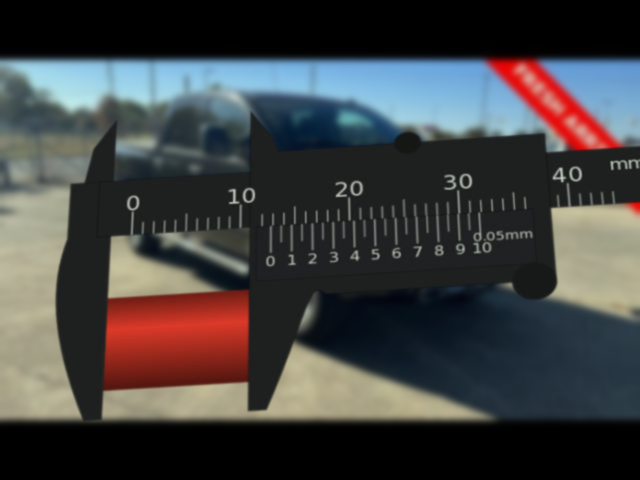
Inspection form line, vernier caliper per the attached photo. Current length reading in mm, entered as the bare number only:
12.8
